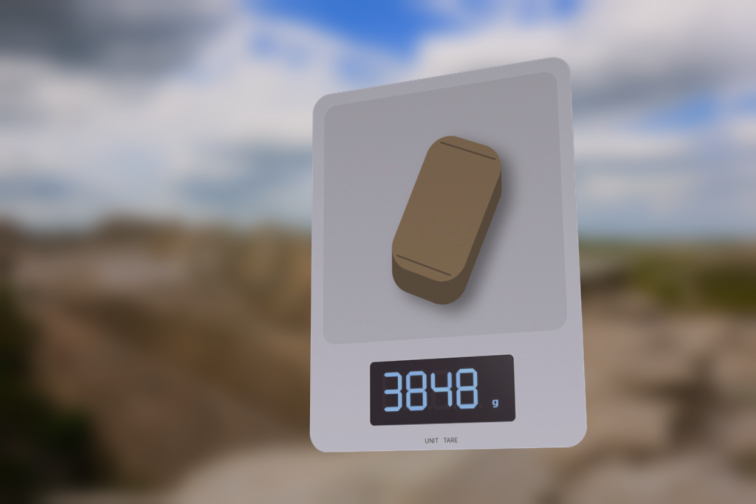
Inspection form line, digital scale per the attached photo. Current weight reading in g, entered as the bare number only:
3848
